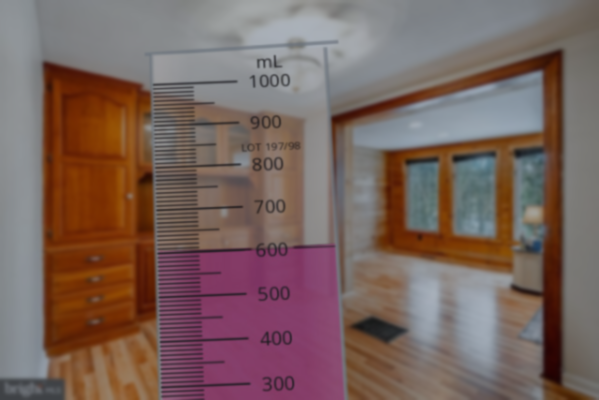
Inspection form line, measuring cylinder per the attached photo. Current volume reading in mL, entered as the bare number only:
600
